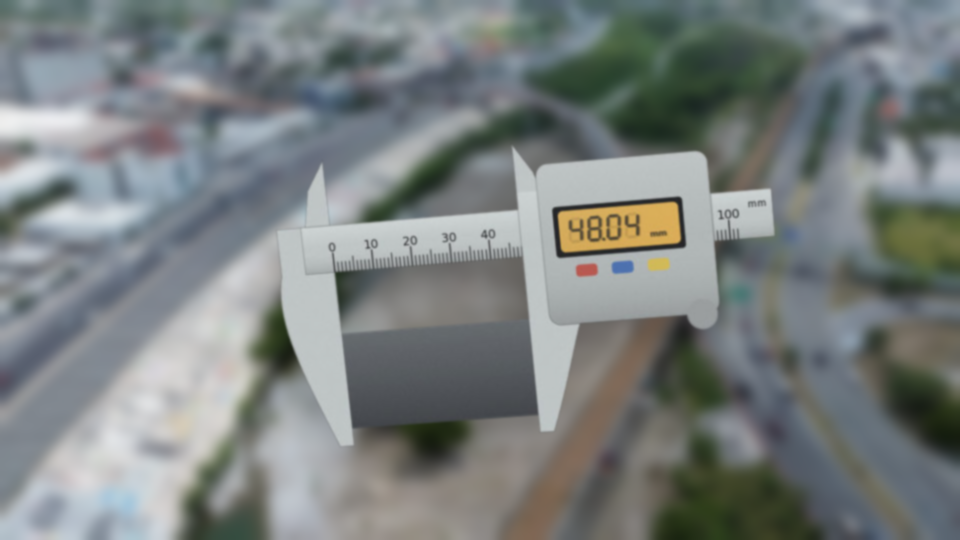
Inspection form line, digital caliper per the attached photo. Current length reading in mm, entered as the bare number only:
48.04
